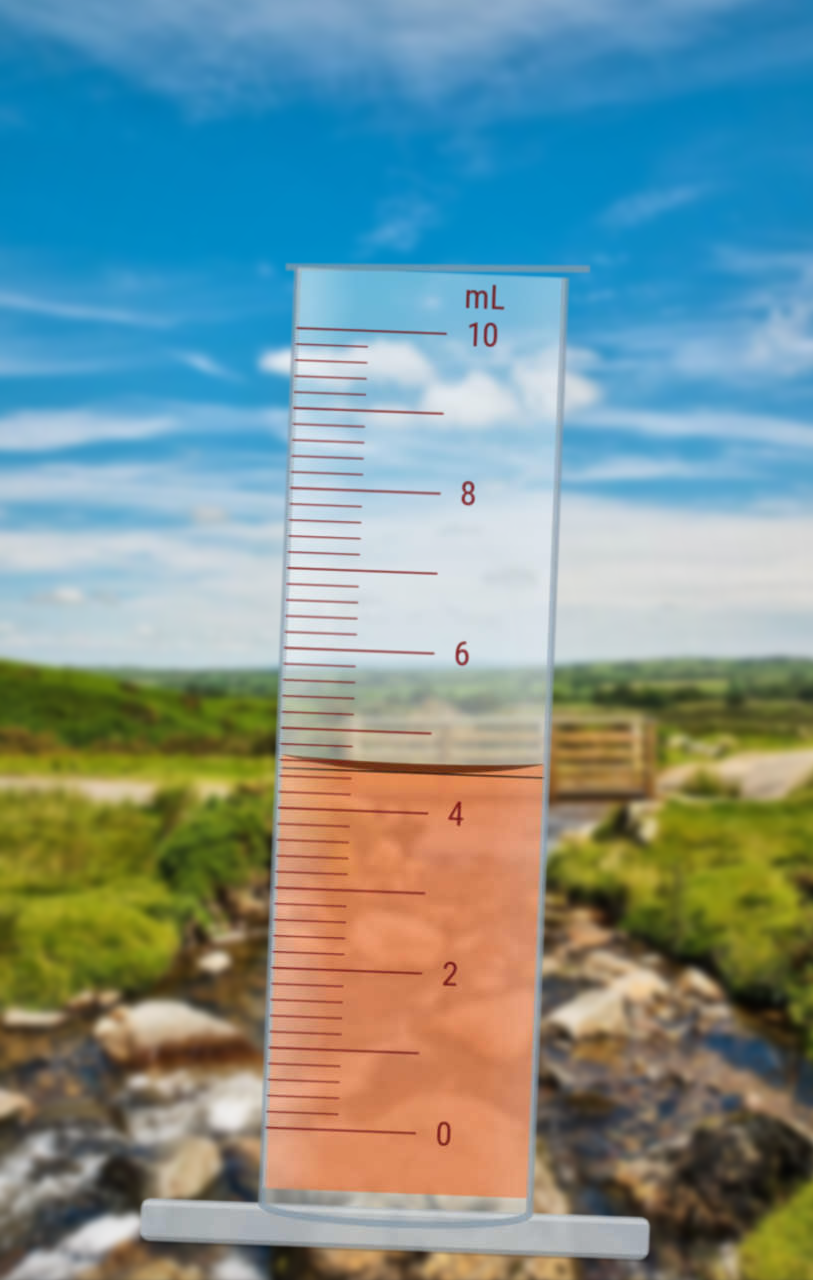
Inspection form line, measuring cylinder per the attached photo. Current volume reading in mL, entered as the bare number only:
4.5
